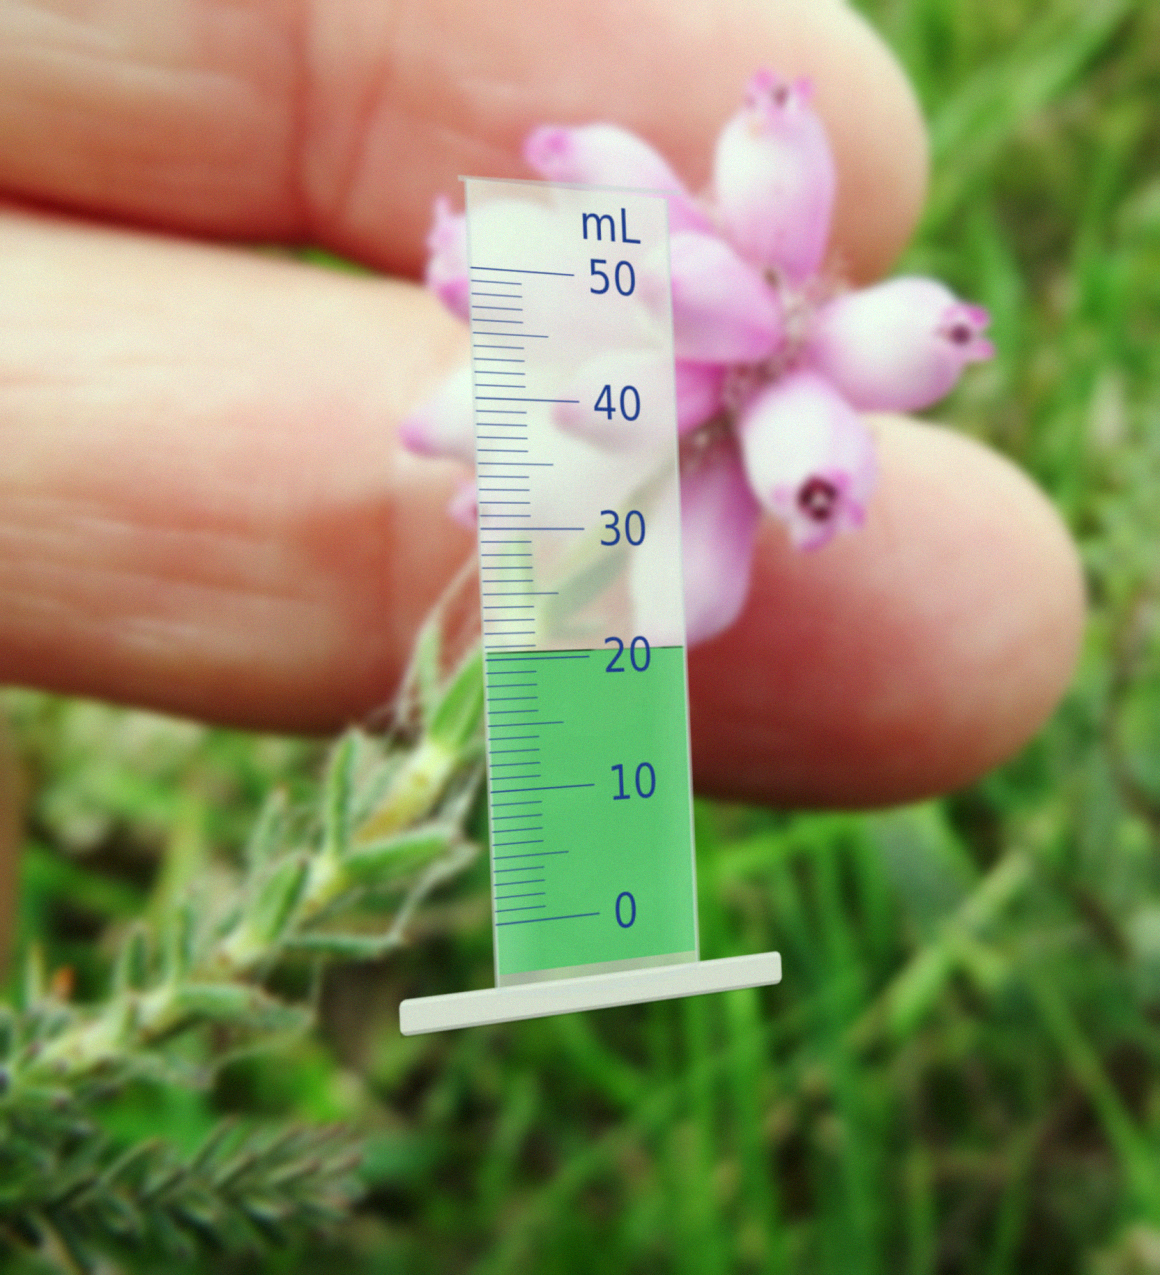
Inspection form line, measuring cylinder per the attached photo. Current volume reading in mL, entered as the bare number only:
20.5
